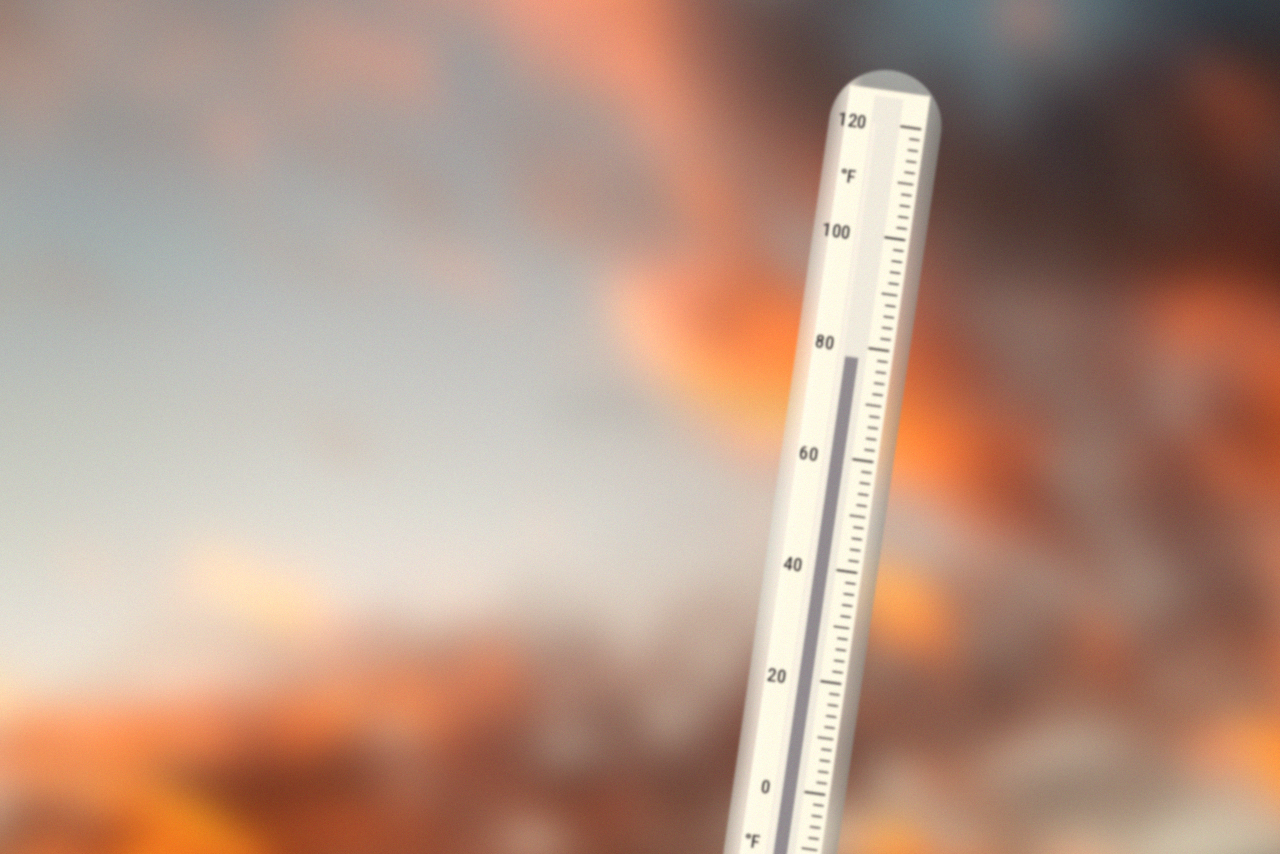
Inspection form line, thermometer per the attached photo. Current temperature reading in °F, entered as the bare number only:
78
